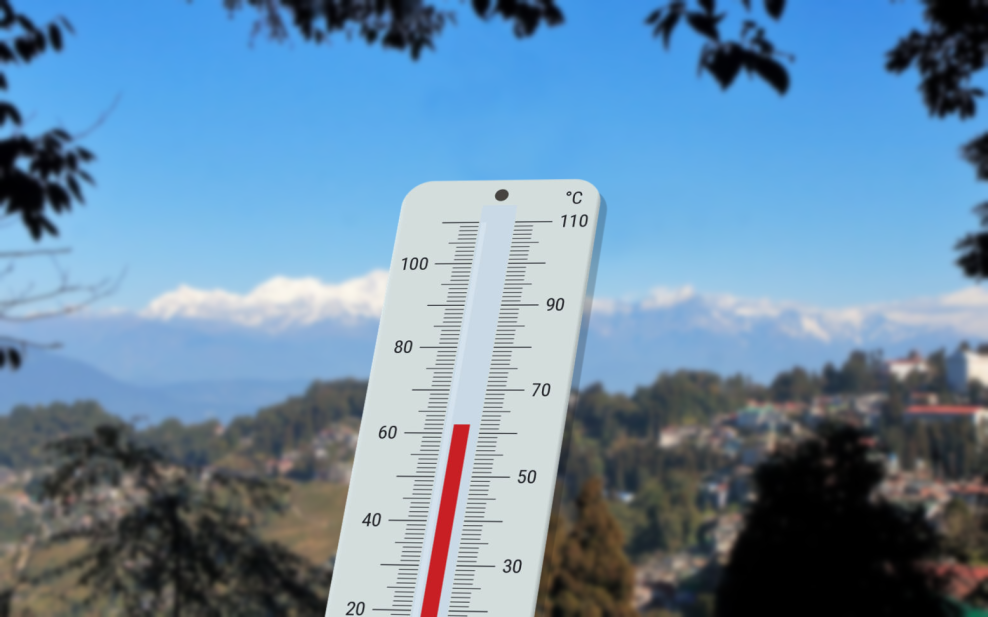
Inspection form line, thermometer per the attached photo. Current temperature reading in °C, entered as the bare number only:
62
